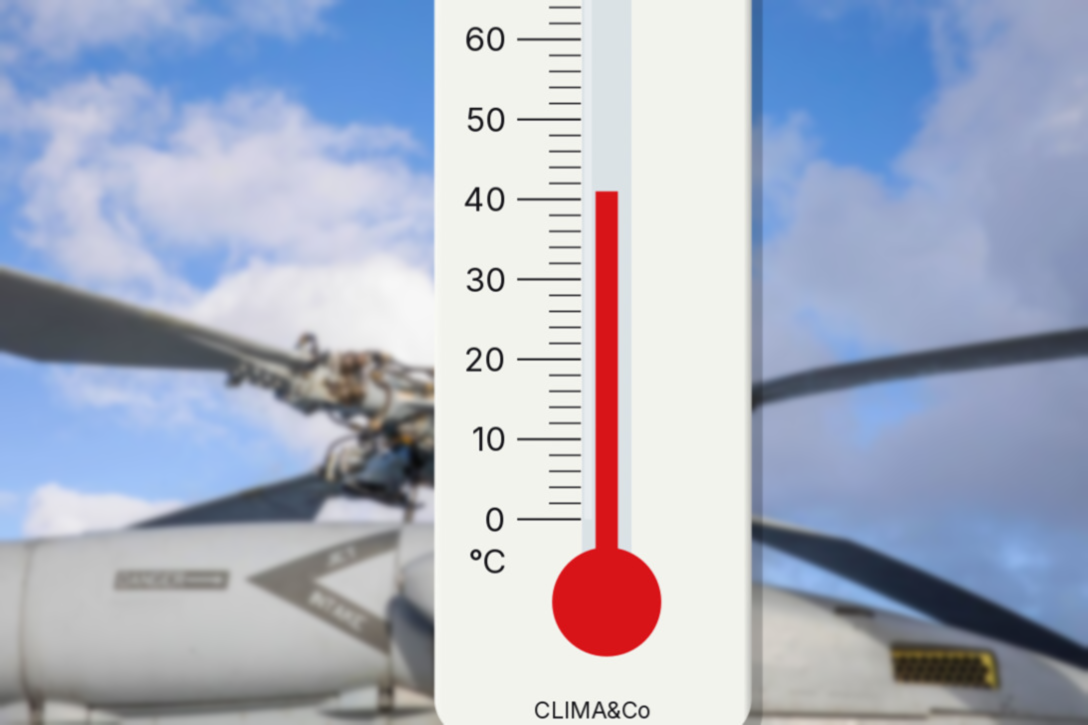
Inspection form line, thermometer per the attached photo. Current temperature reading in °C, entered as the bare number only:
41
